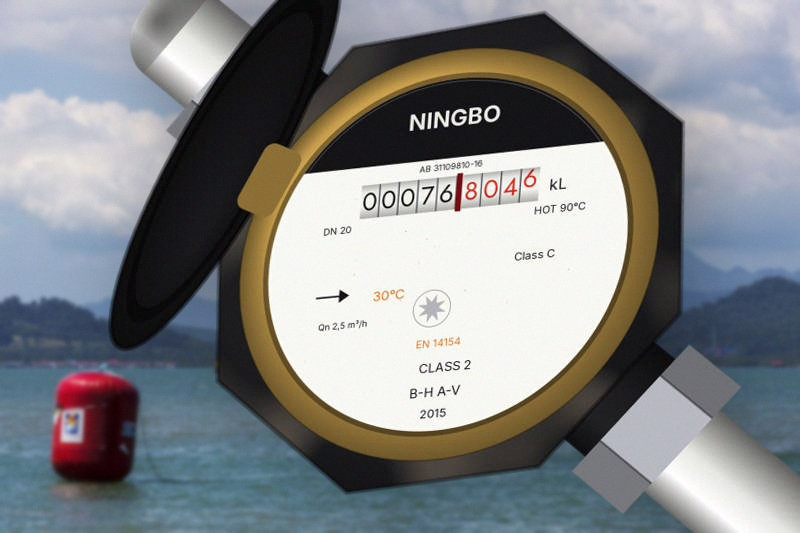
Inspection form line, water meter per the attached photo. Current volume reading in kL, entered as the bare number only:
76.8046
